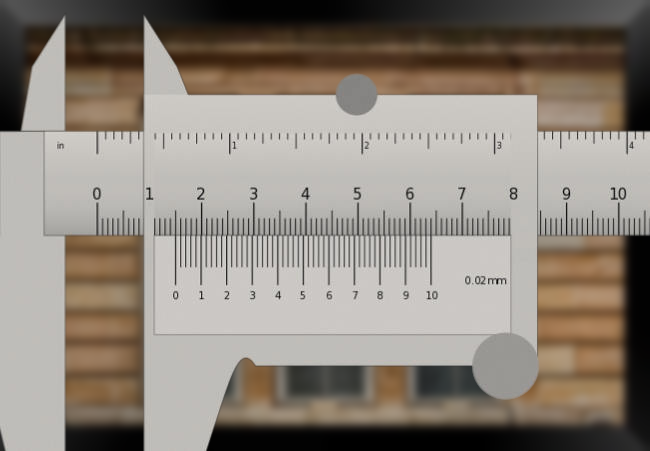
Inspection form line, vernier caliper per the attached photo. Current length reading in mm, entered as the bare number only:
15.0
